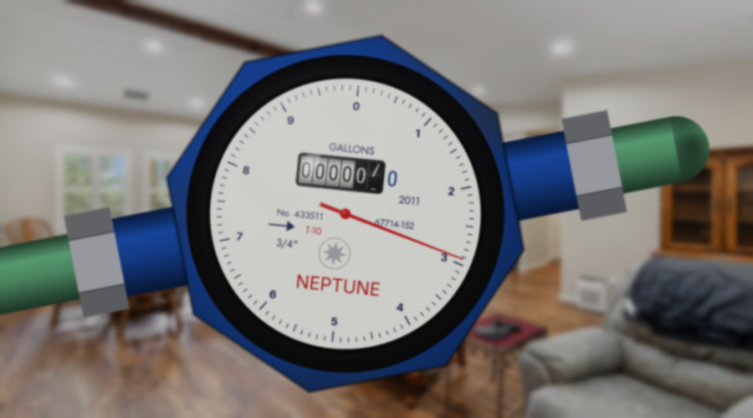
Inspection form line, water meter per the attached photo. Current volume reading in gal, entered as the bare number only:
72.9
